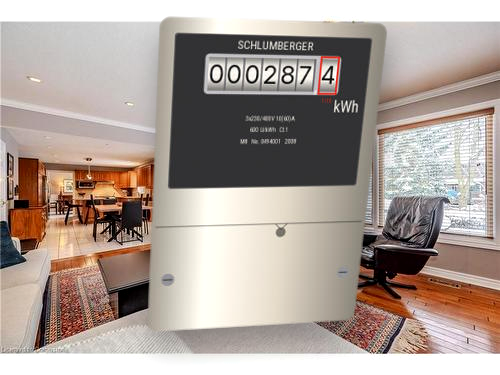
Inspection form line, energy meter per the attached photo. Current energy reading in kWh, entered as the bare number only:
287.4
